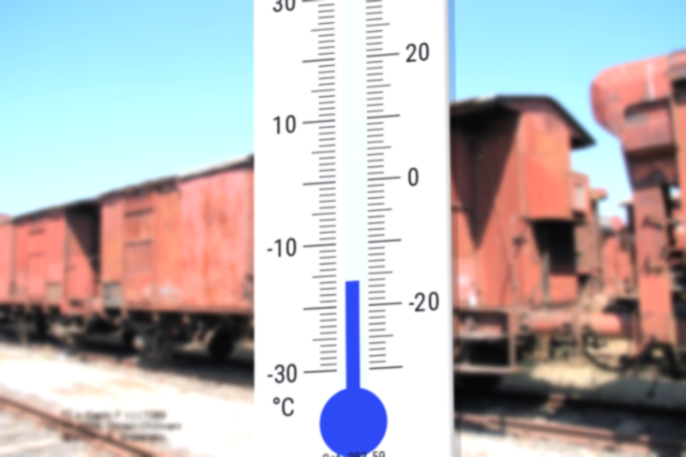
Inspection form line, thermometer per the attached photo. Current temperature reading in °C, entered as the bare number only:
-16
